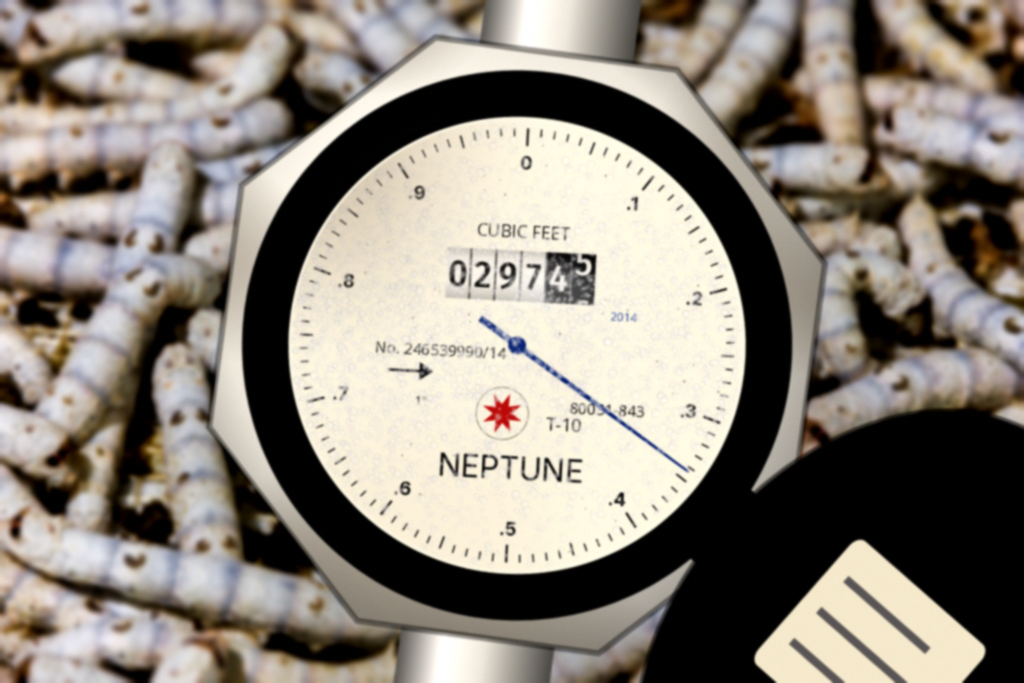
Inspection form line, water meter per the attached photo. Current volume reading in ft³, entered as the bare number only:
29745.34
